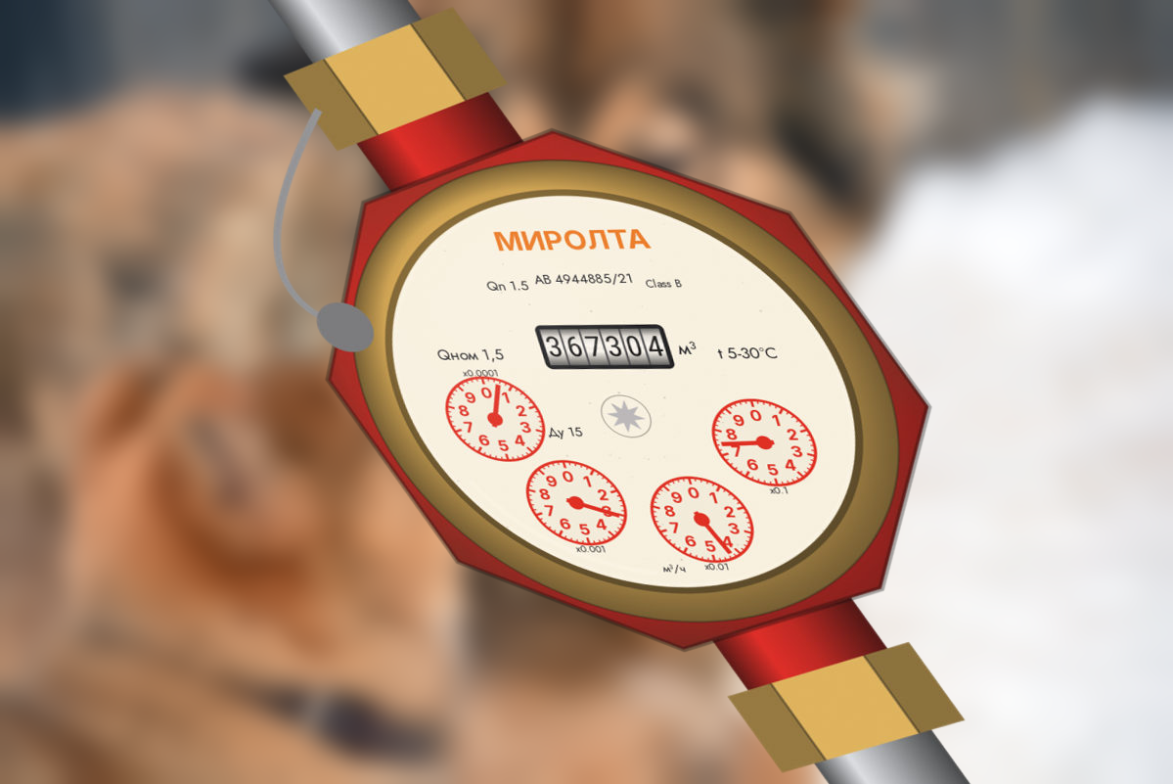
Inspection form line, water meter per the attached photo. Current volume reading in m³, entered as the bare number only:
367304.7430
